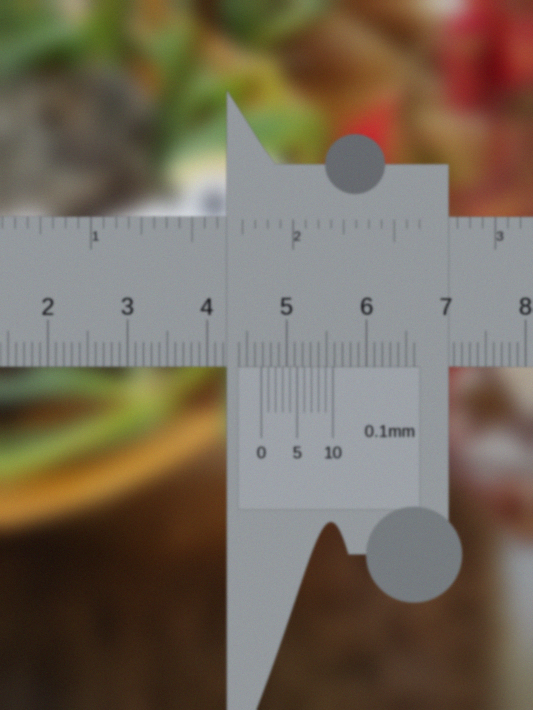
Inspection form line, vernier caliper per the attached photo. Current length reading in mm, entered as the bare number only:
46.8
